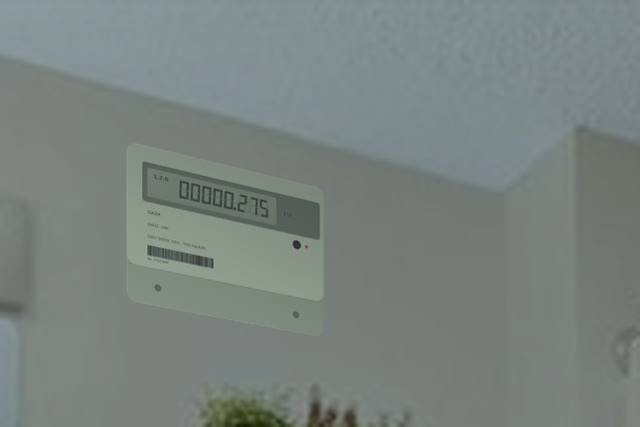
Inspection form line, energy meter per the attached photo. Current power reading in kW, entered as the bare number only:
0.275
